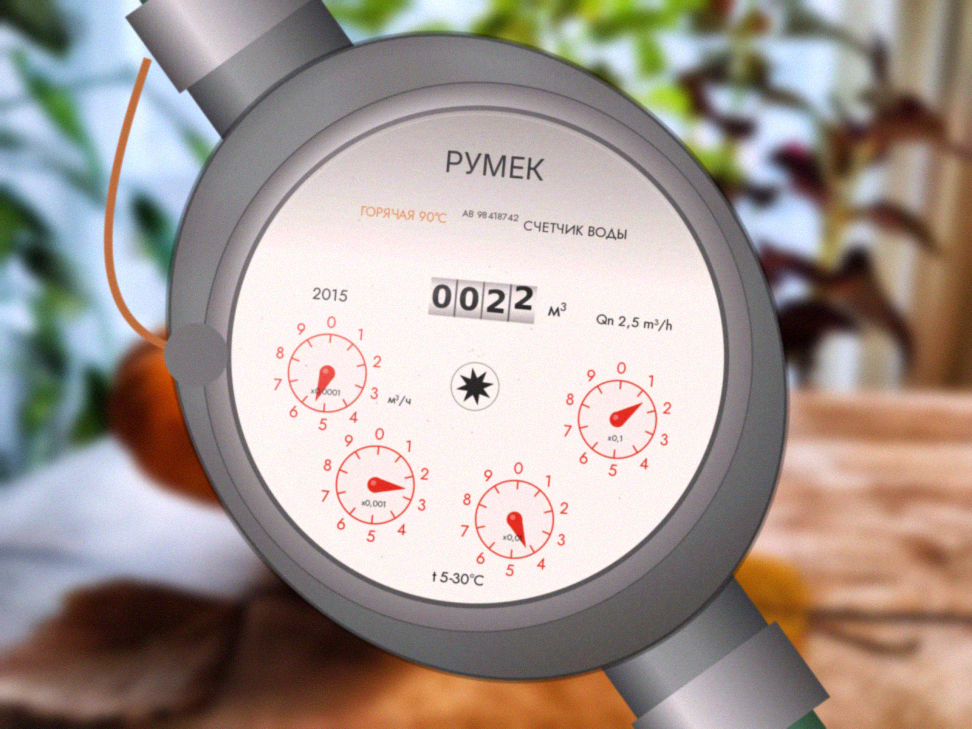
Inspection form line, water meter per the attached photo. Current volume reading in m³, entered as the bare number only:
22.1425
